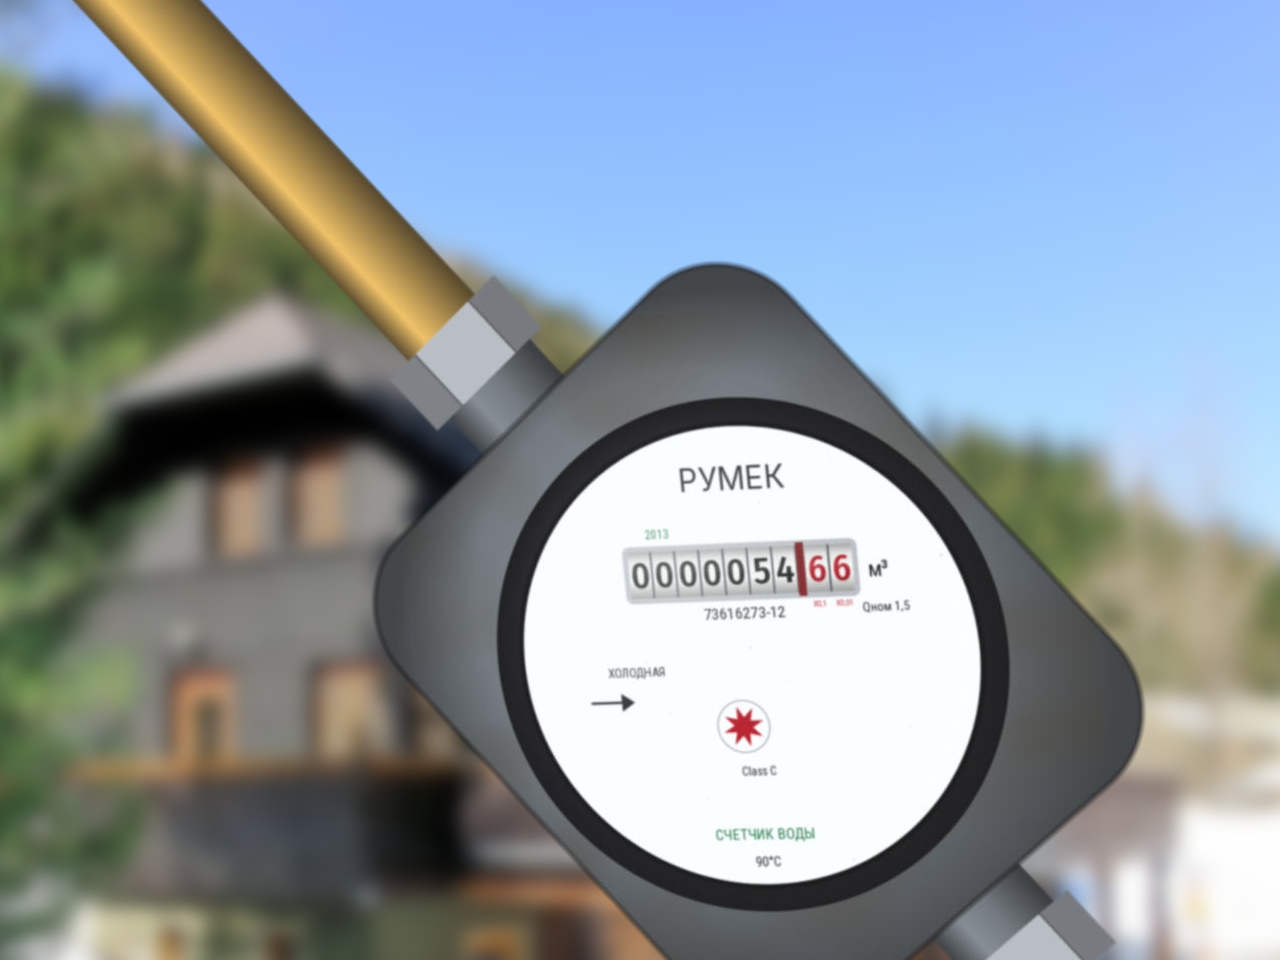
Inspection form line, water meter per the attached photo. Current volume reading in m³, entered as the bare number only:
54.66
